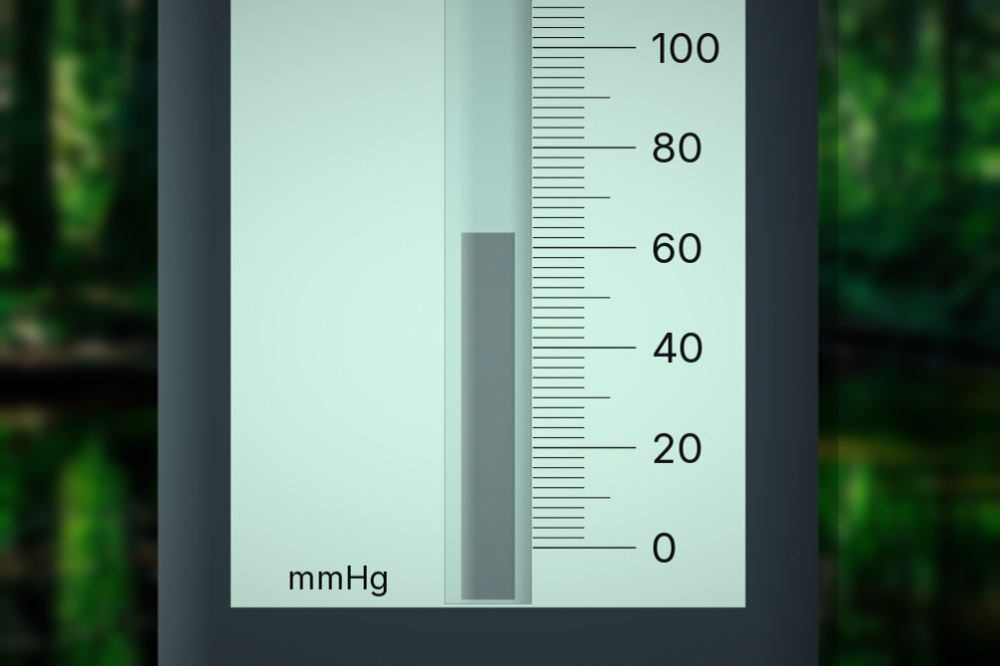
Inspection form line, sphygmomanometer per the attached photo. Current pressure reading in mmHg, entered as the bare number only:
63
